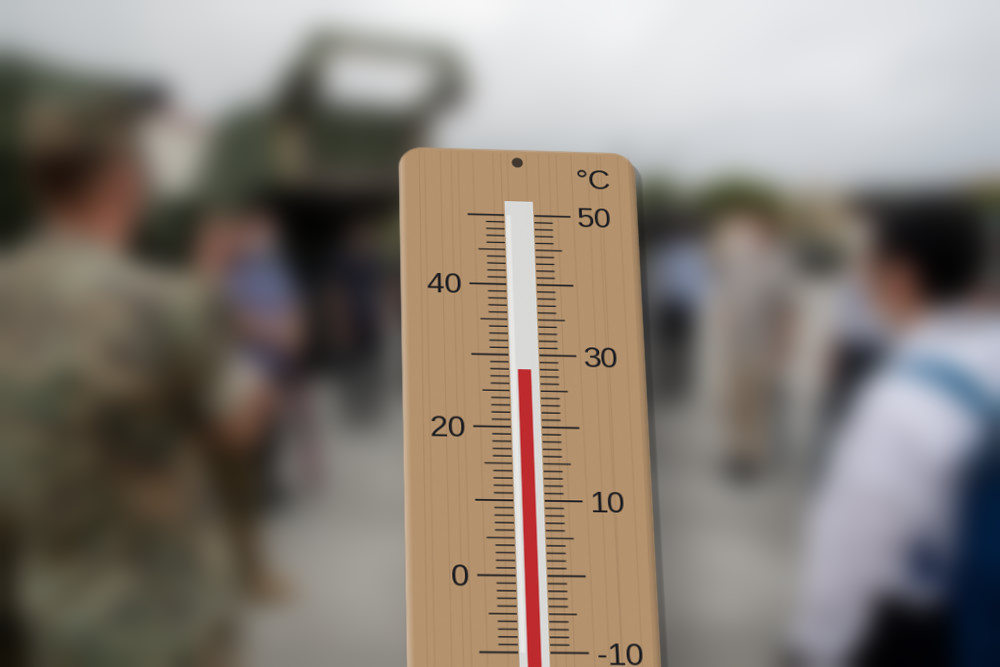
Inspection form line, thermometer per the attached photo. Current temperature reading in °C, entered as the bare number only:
28
